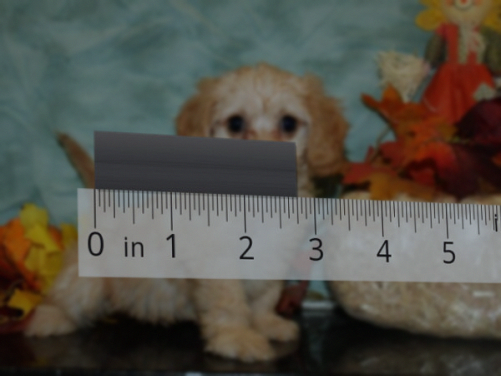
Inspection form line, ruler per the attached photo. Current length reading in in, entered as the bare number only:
2.75
